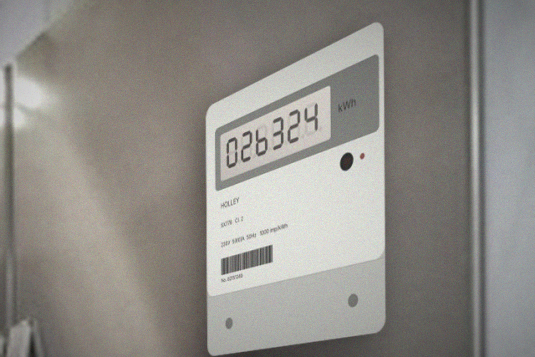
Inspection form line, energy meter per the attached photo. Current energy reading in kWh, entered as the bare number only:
26324
